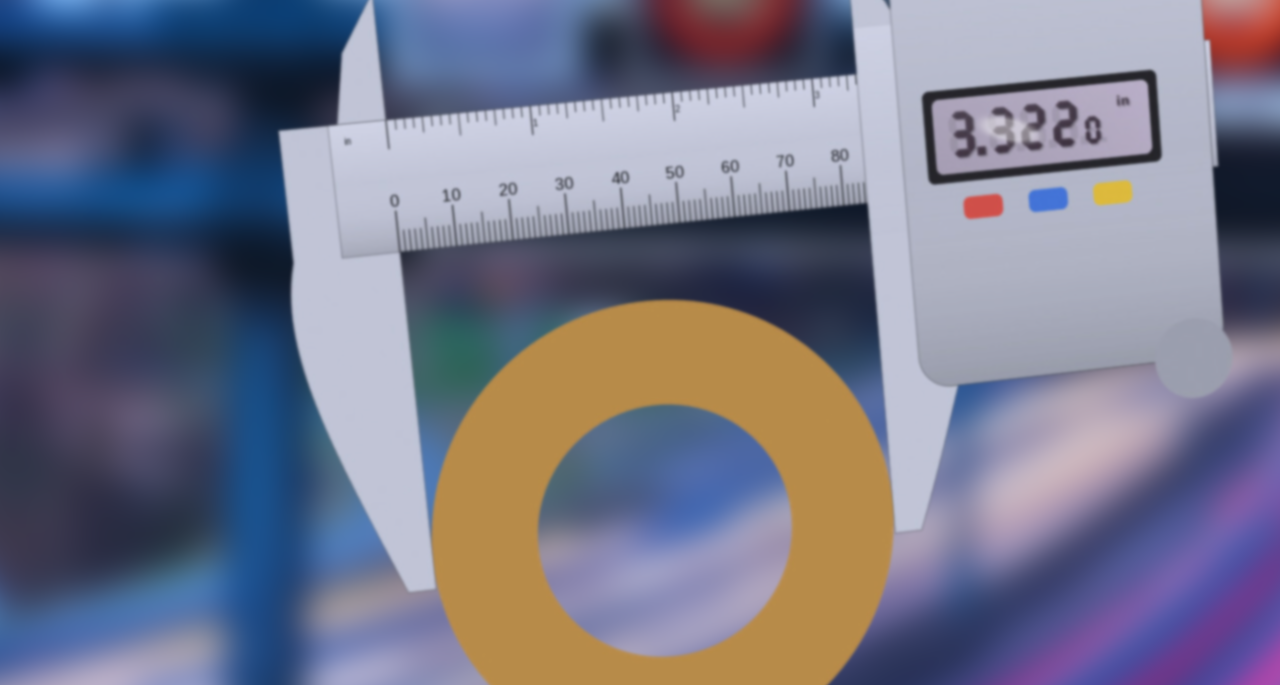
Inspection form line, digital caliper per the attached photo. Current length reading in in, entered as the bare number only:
3.3220
